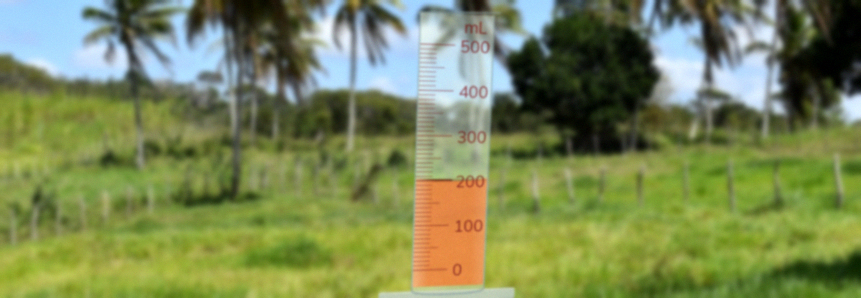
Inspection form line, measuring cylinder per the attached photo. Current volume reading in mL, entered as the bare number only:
200
